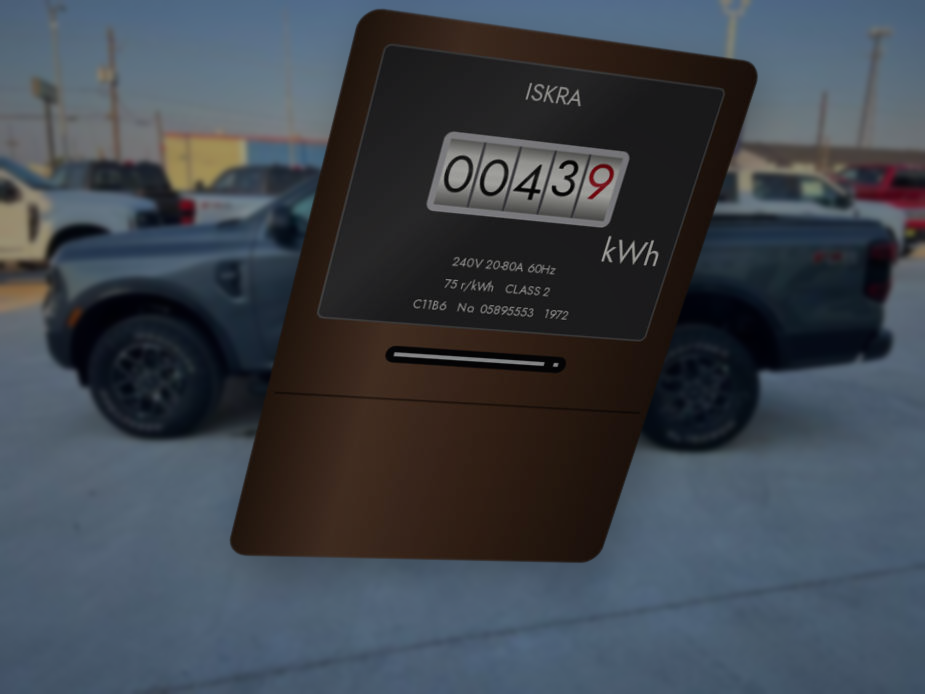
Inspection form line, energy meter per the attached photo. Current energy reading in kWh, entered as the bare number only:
43.9
